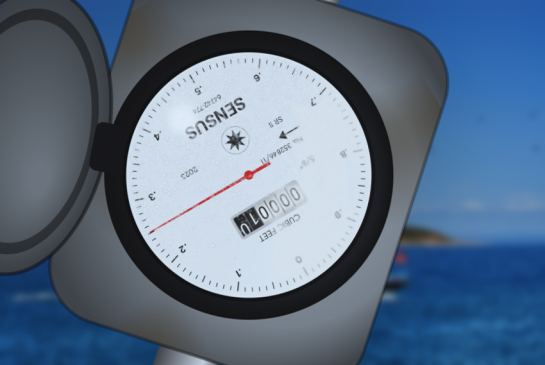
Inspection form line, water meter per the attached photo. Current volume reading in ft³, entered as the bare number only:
10.25
